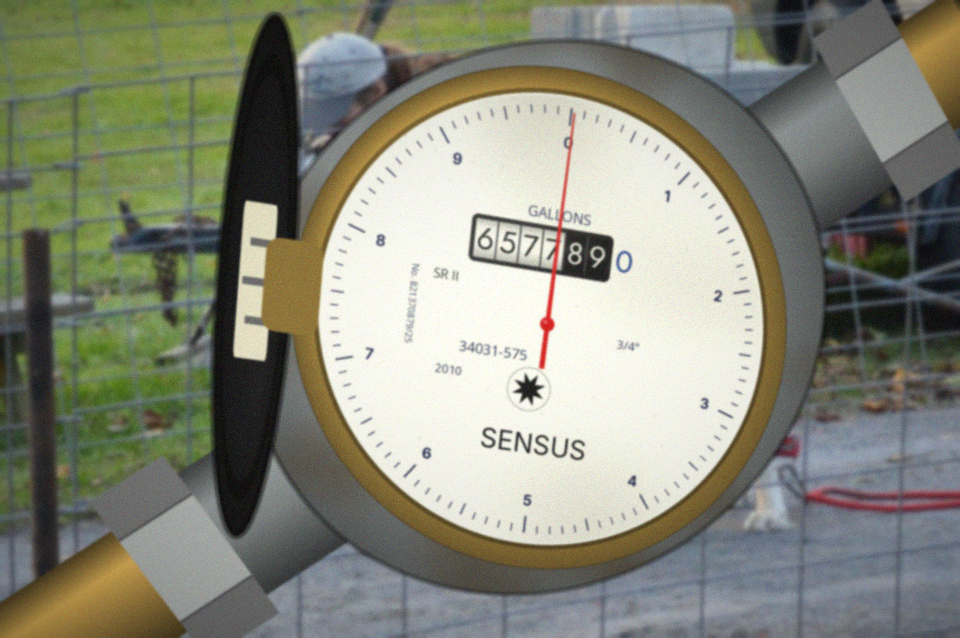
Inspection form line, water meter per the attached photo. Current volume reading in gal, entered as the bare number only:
6577890.0
